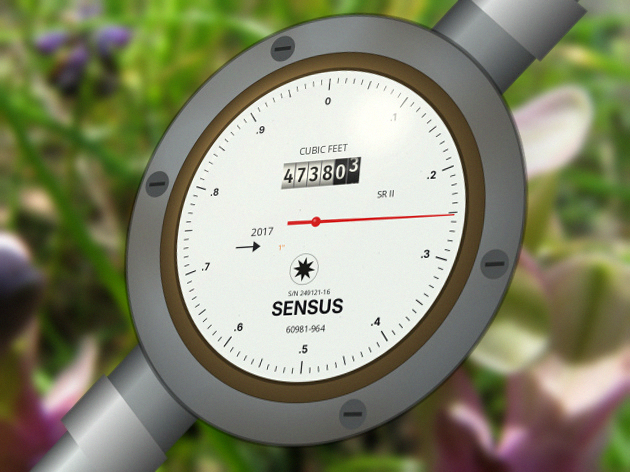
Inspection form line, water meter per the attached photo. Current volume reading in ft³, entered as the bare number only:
473803.25
